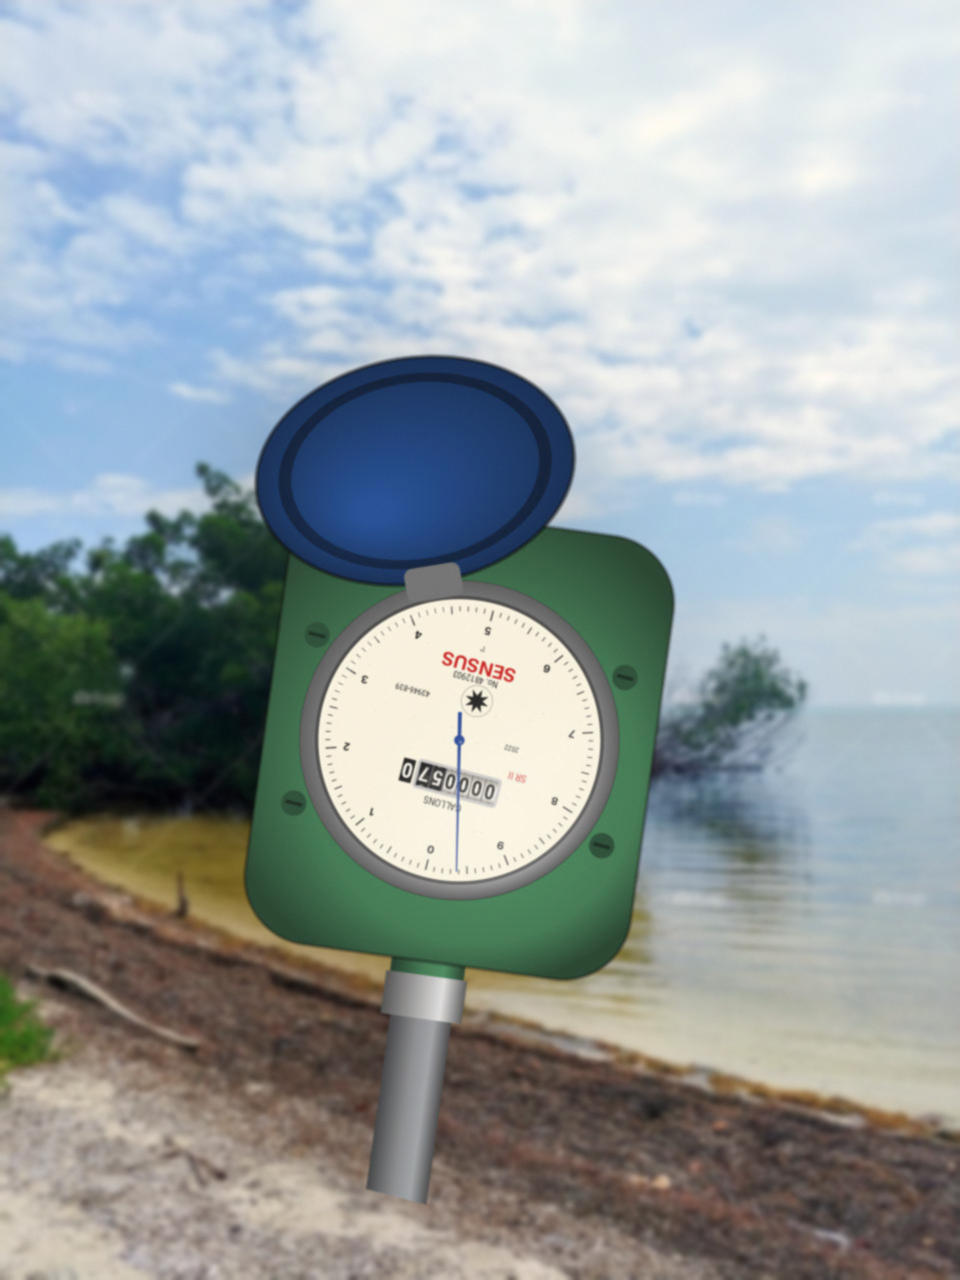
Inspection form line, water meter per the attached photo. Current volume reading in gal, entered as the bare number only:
569.6
